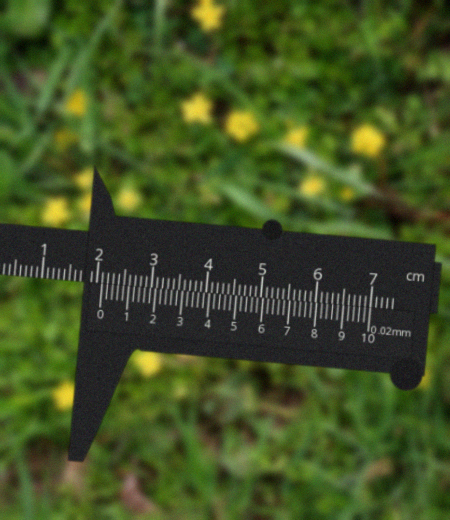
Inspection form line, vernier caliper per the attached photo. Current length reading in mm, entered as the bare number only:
21.0
